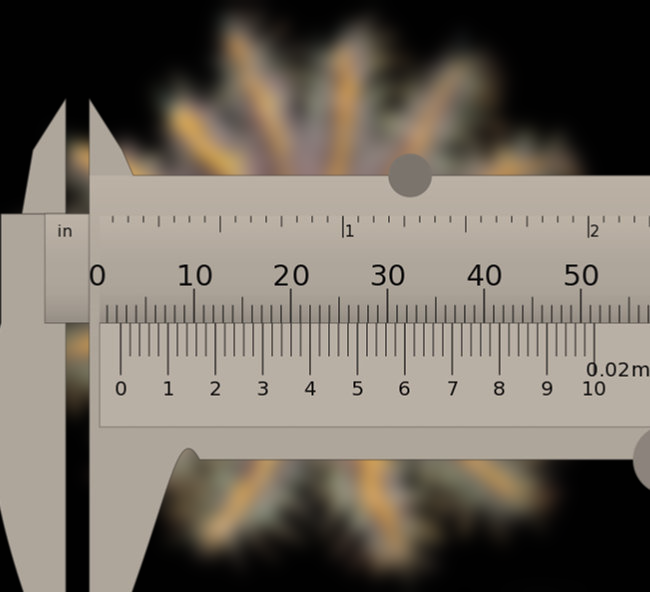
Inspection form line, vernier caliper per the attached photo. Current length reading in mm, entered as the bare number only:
2.4
